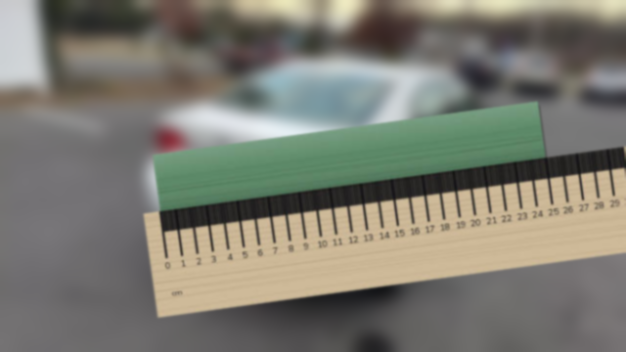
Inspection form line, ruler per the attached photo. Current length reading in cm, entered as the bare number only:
25
